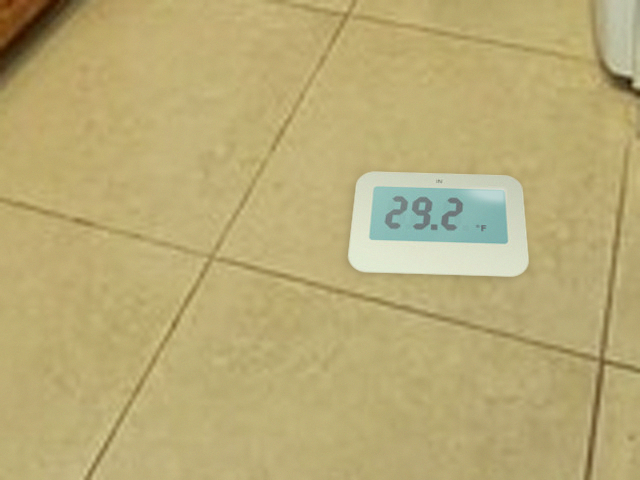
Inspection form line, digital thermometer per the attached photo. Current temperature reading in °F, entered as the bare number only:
29.2
